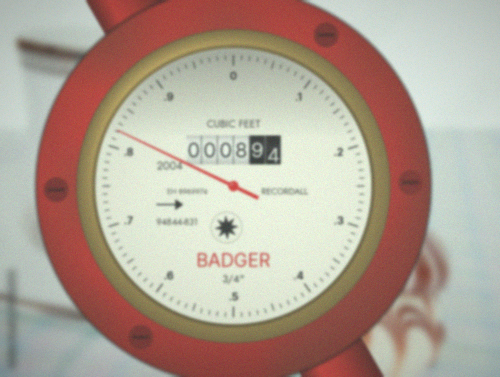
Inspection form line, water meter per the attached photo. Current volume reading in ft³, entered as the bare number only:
893.82
